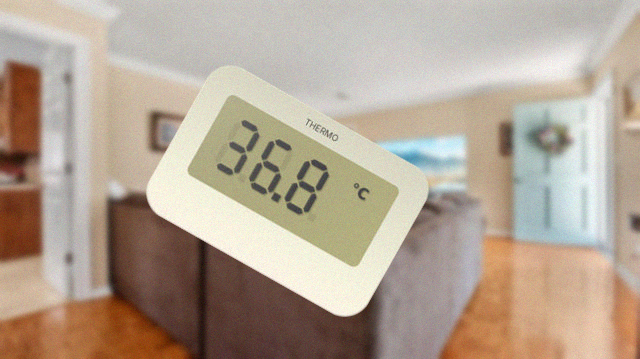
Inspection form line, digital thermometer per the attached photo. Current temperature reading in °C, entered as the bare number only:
36.8
